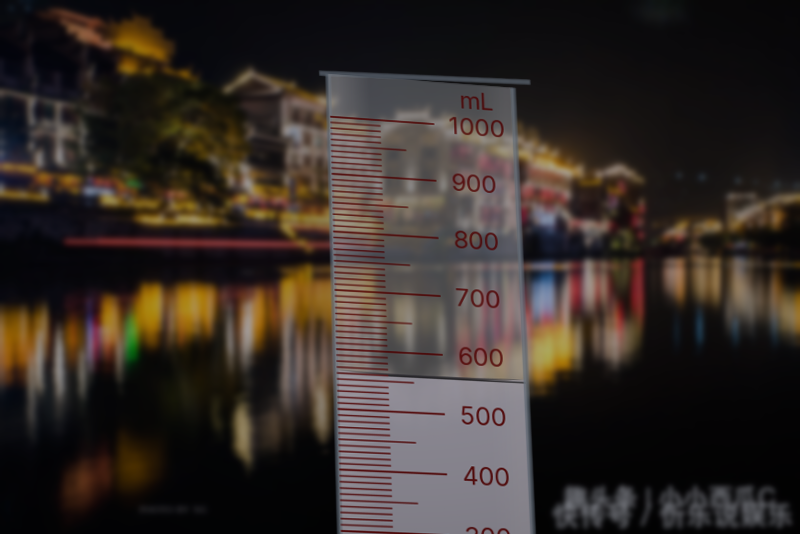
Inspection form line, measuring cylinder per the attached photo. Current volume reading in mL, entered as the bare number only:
560
